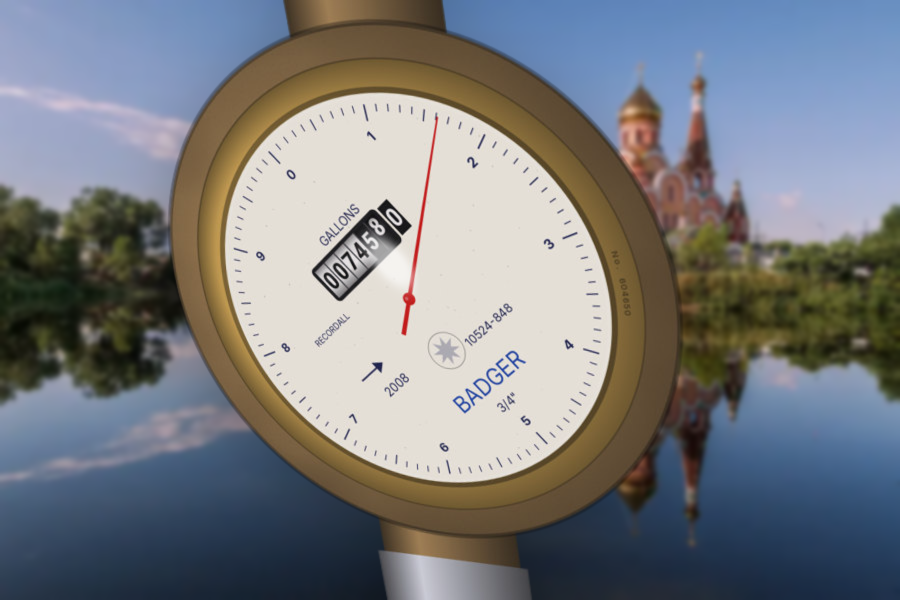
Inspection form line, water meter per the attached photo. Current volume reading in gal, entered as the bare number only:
74581.6
